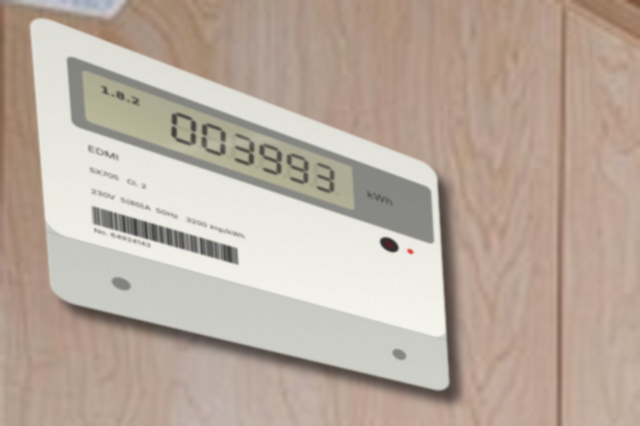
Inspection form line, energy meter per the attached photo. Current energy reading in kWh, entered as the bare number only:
3993
